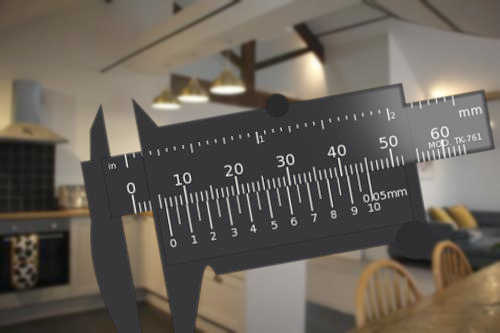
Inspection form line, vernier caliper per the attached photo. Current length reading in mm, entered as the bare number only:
6.0
